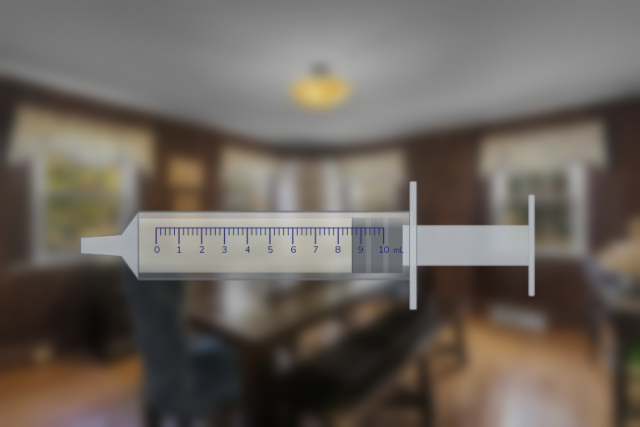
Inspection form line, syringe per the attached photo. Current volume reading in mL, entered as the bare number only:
8.6
